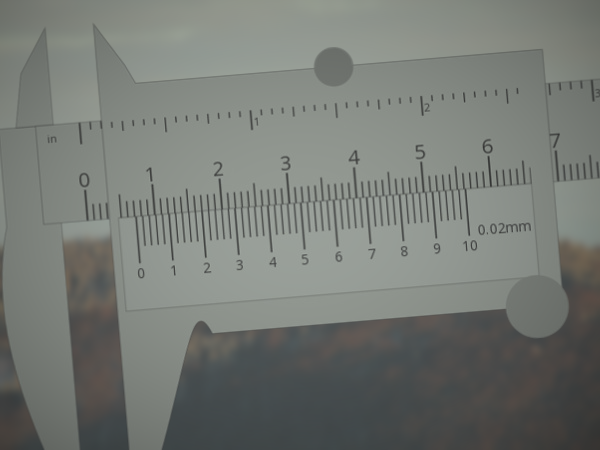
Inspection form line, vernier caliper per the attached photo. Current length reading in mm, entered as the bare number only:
7.2
